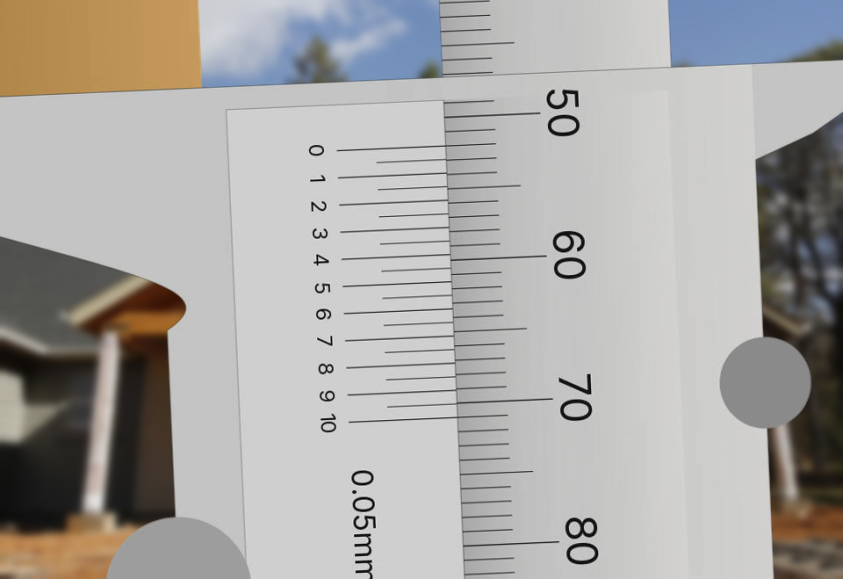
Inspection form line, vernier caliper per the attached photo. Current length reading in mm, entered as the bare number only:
52.0
